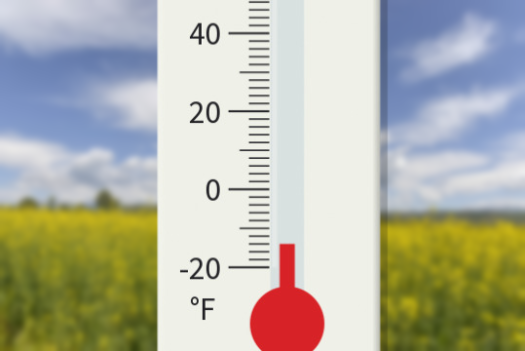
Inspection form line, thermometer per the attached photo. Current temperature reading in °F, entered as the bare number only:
-14
